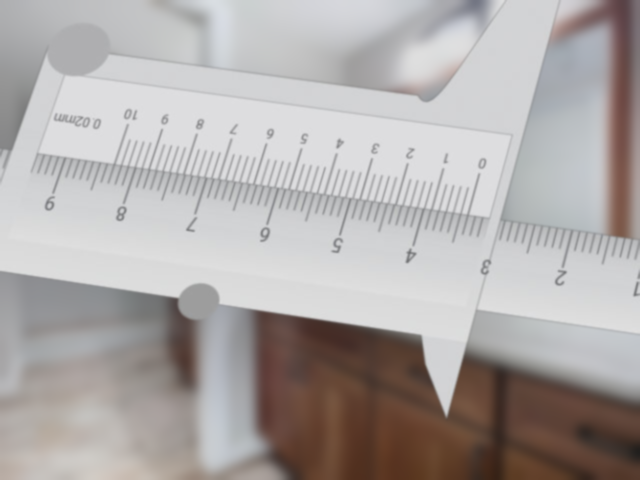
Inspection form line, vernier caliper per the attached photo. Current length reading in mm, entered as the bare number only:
34.0
